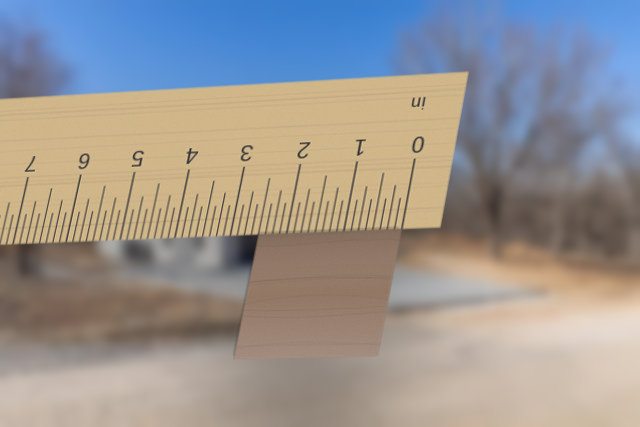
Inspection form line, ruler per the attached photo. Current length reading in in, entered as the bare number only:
2.5
